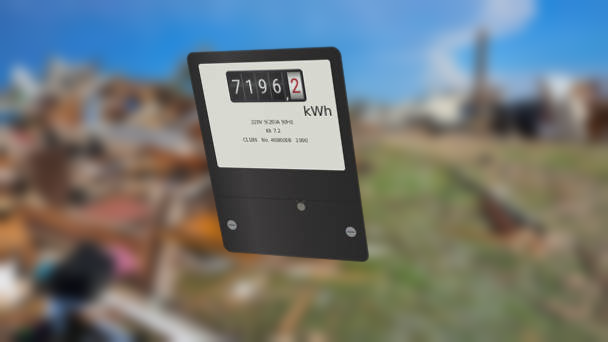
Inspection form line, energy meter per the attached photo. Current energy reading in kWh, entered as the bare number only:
7196.2
